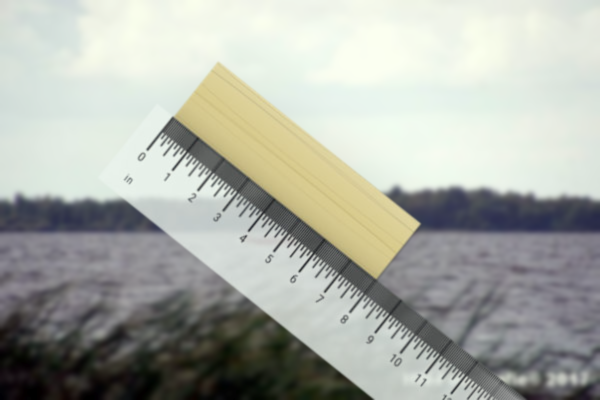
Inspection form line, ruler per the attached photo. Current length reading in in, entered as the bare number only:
8
